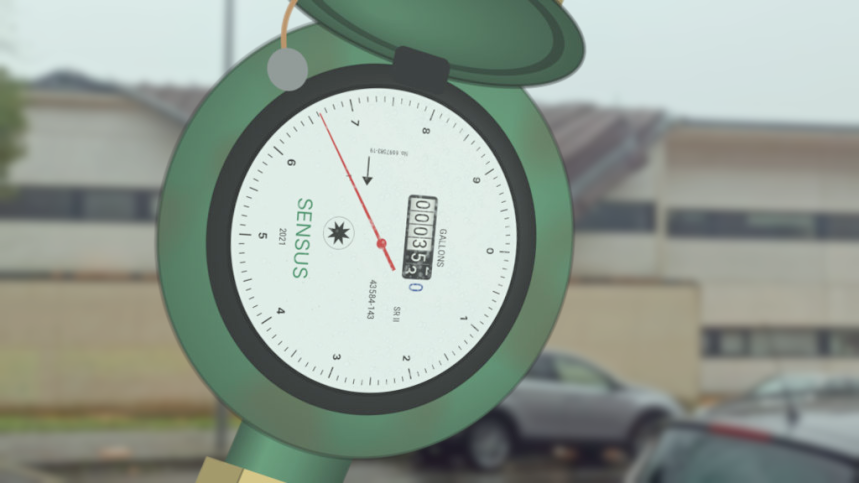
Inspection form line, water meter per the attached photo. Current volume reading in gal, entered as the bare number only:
3526.6
